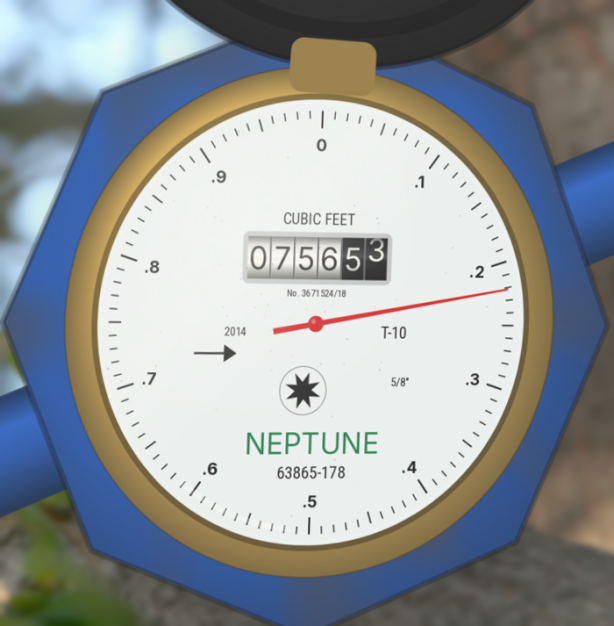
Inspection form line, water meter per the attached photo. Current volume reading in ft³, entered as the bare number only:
75653.22
